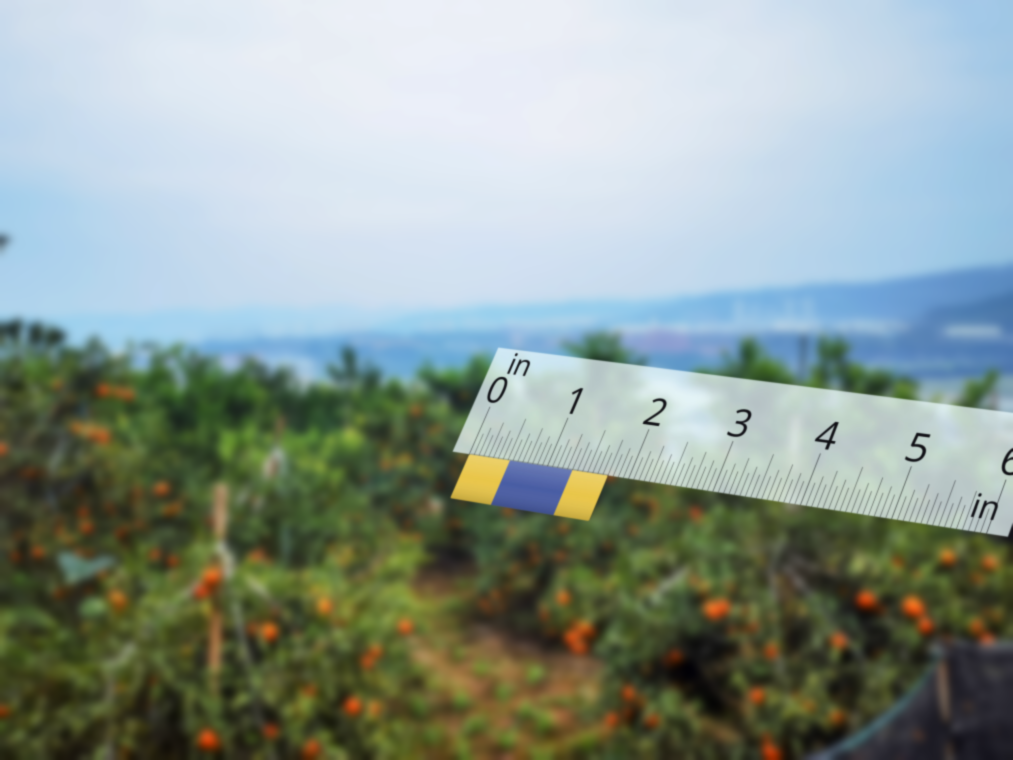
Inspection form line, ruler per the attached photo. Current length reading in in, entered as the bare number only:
1.75
